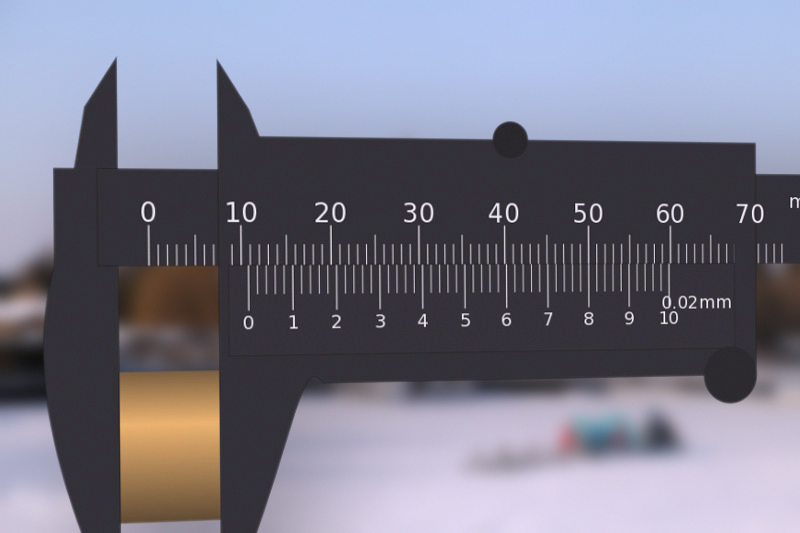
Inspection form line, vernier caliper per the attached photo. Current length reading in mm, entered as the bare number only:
10.8
